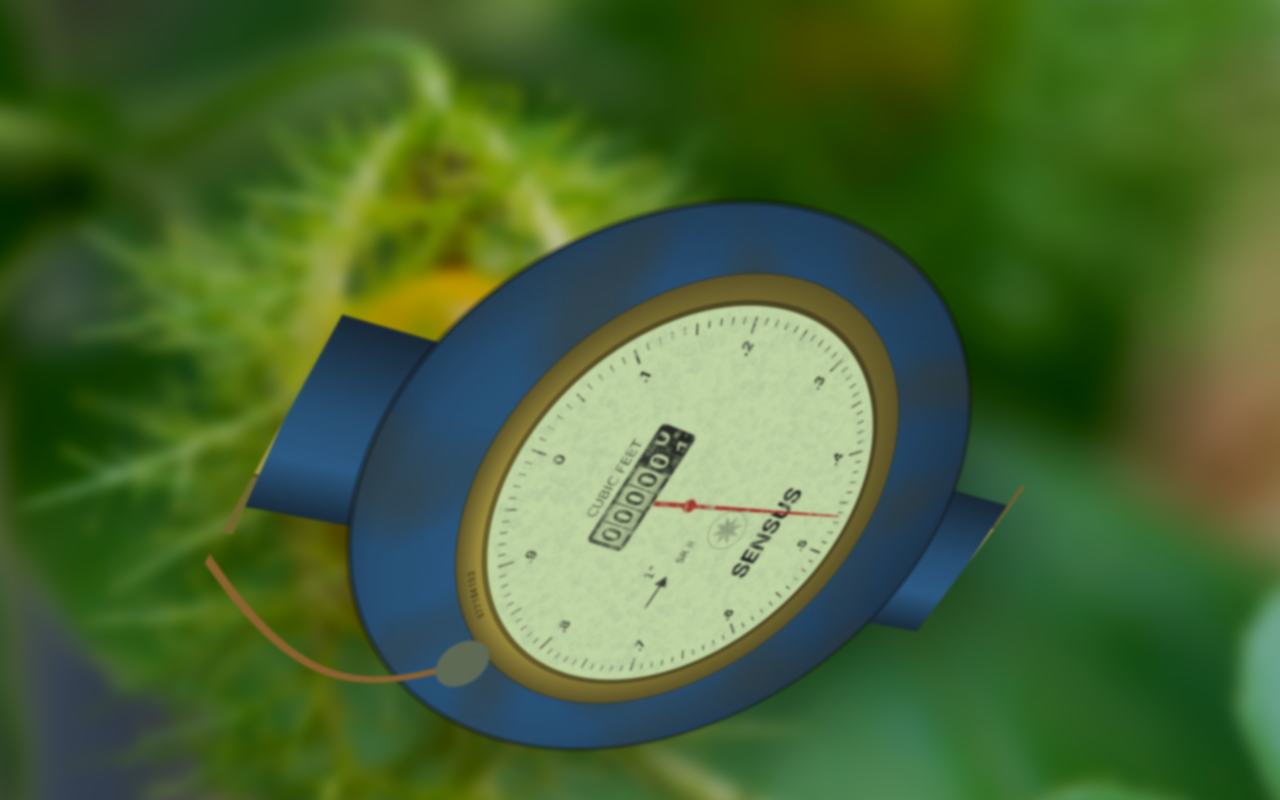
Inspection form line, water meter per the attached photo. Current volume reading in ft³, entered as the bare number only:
0.46
